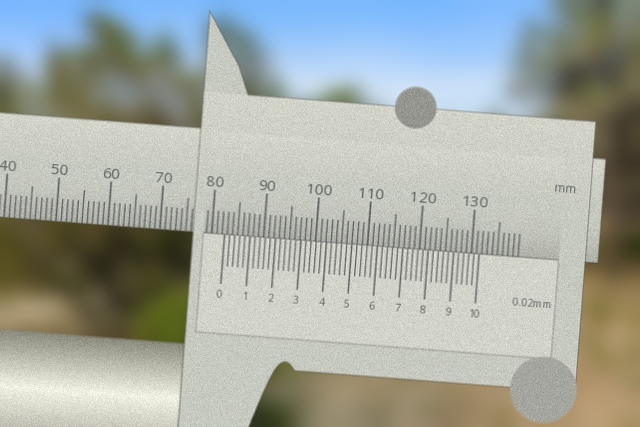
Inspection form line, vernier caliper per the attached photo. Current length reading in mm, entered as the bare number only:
82.5
